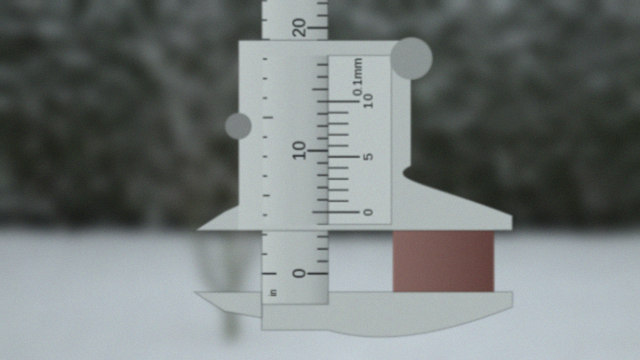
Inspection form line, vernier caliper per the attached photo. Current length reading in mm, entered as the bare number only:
5.0
